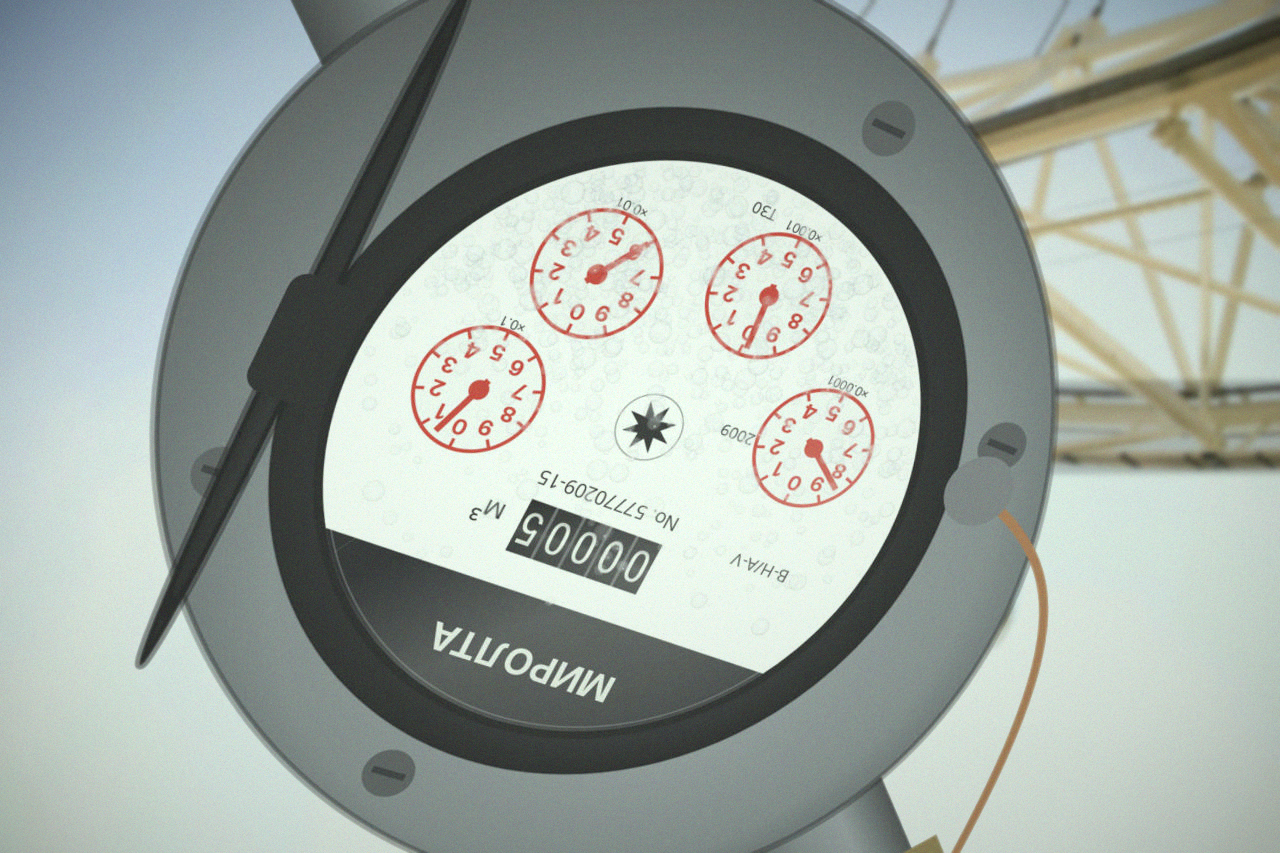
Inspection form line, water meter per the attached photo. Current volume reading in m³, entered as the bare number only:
5.0598
